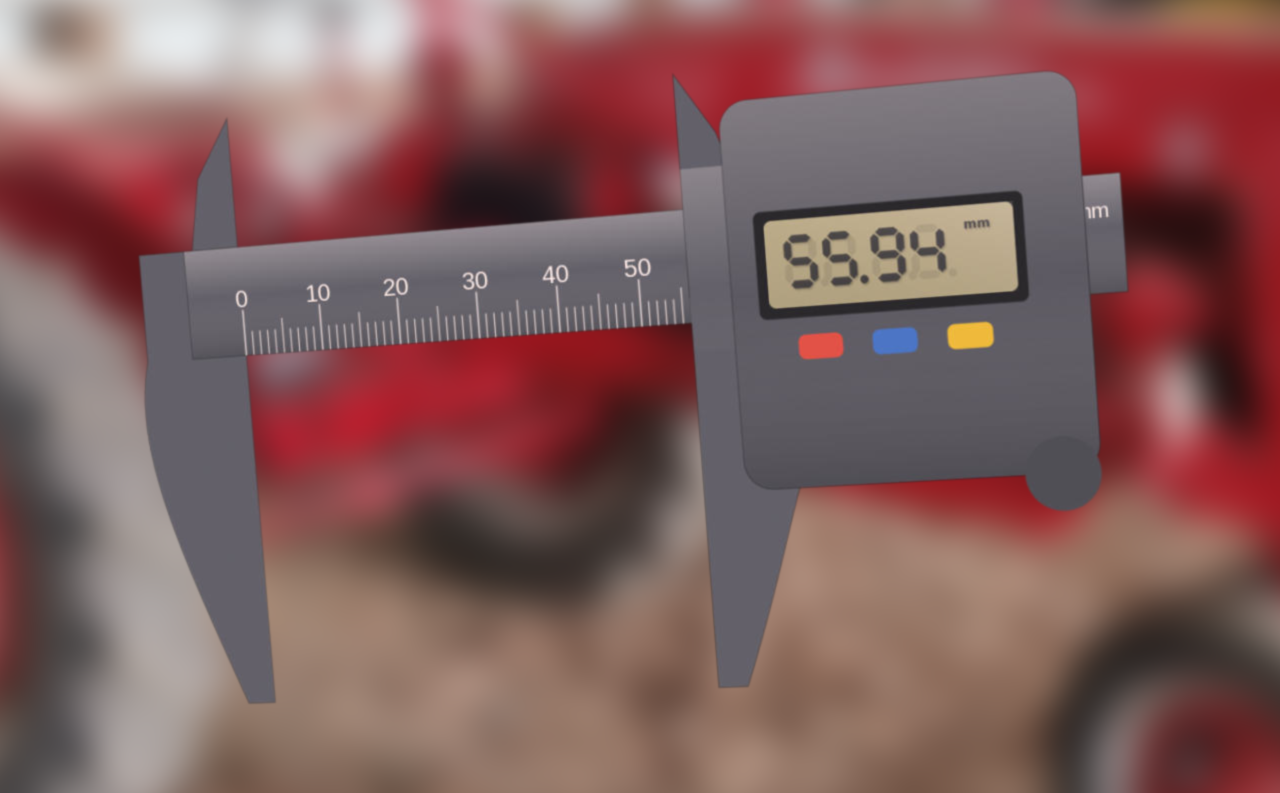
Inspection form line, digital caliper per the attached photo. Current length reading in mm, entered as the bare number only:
55.94
